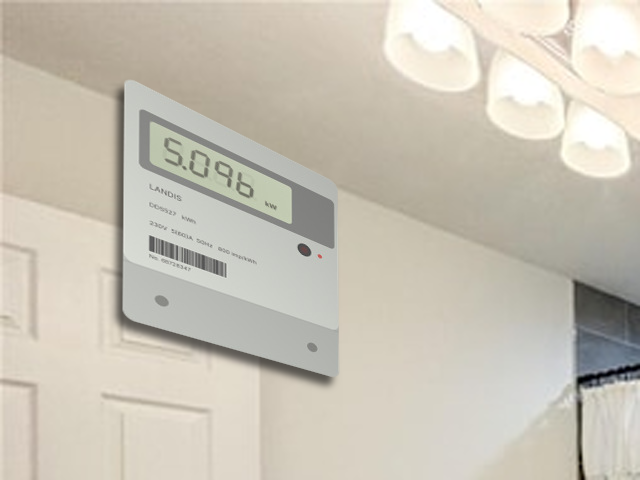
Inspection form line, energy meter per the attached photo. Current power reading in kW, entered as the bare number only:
5.096
